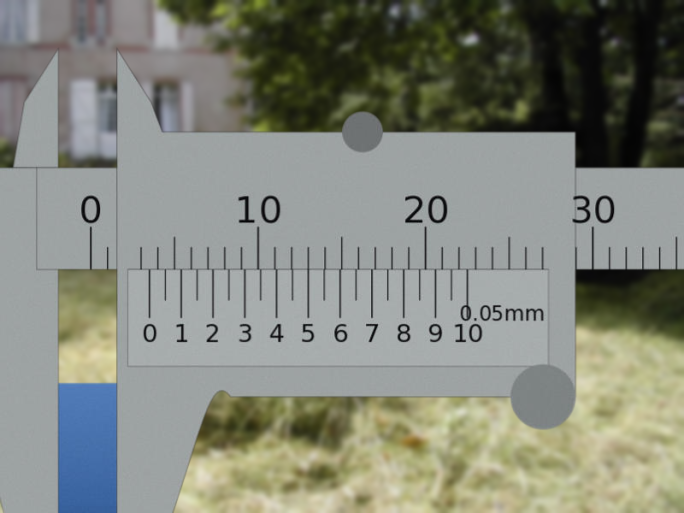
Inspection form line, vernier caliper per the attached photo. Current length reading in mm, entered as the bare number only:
3.5
